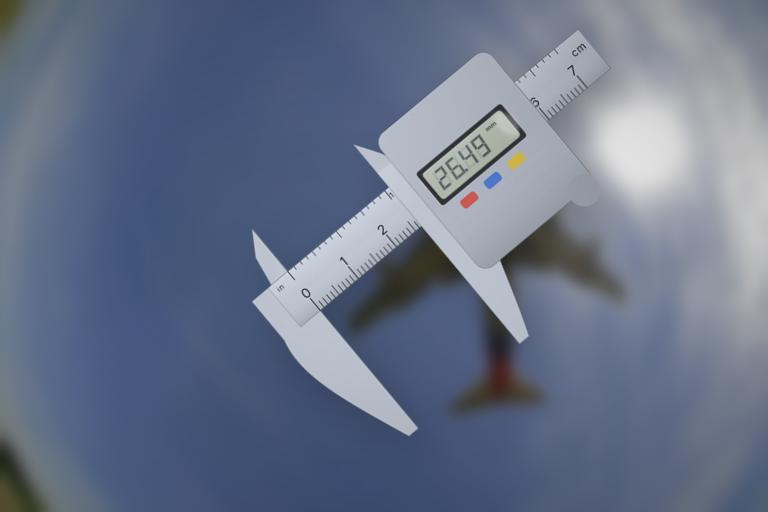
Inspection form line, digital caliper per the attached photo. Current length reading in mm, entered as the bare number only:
26.49
